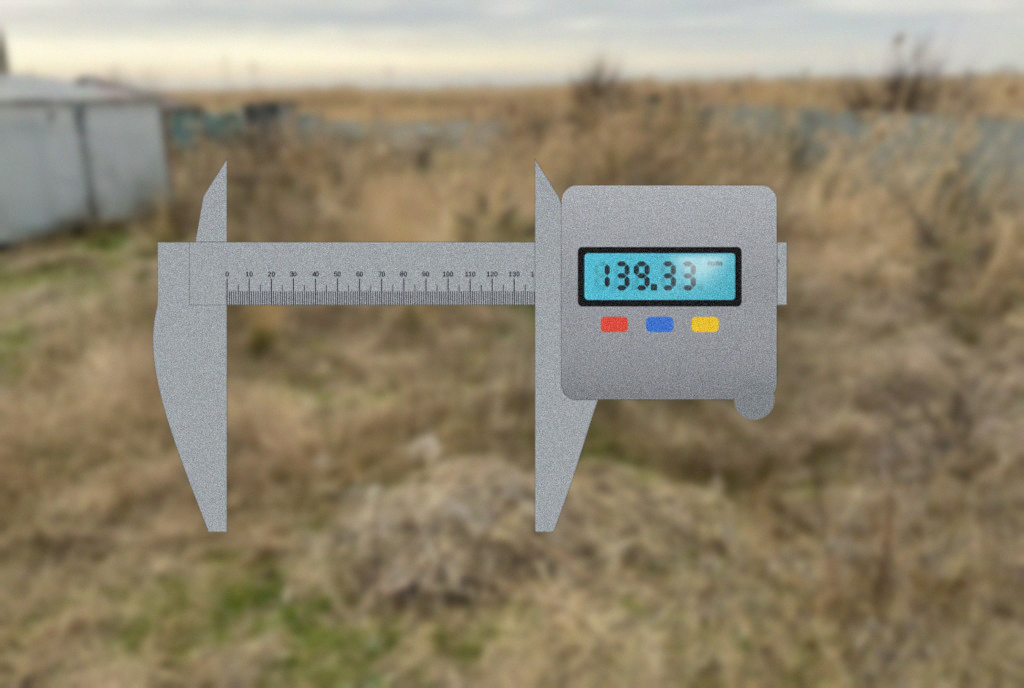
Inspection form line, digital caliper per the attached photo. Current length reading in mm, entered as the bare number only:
139.33
